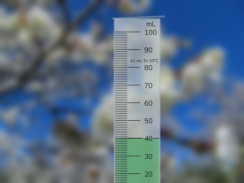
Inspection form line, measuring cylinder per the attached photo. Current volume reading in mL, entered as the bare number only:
40
